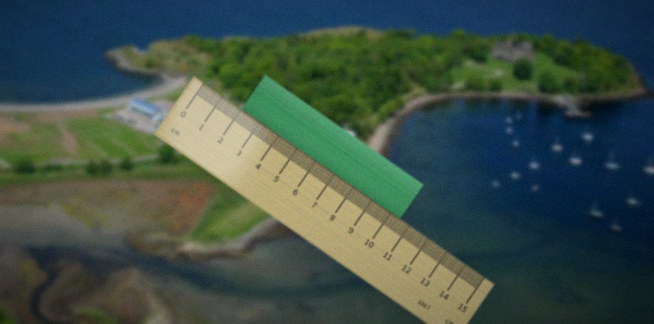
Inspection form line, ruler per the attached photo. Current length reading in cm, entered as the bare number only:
8.5
